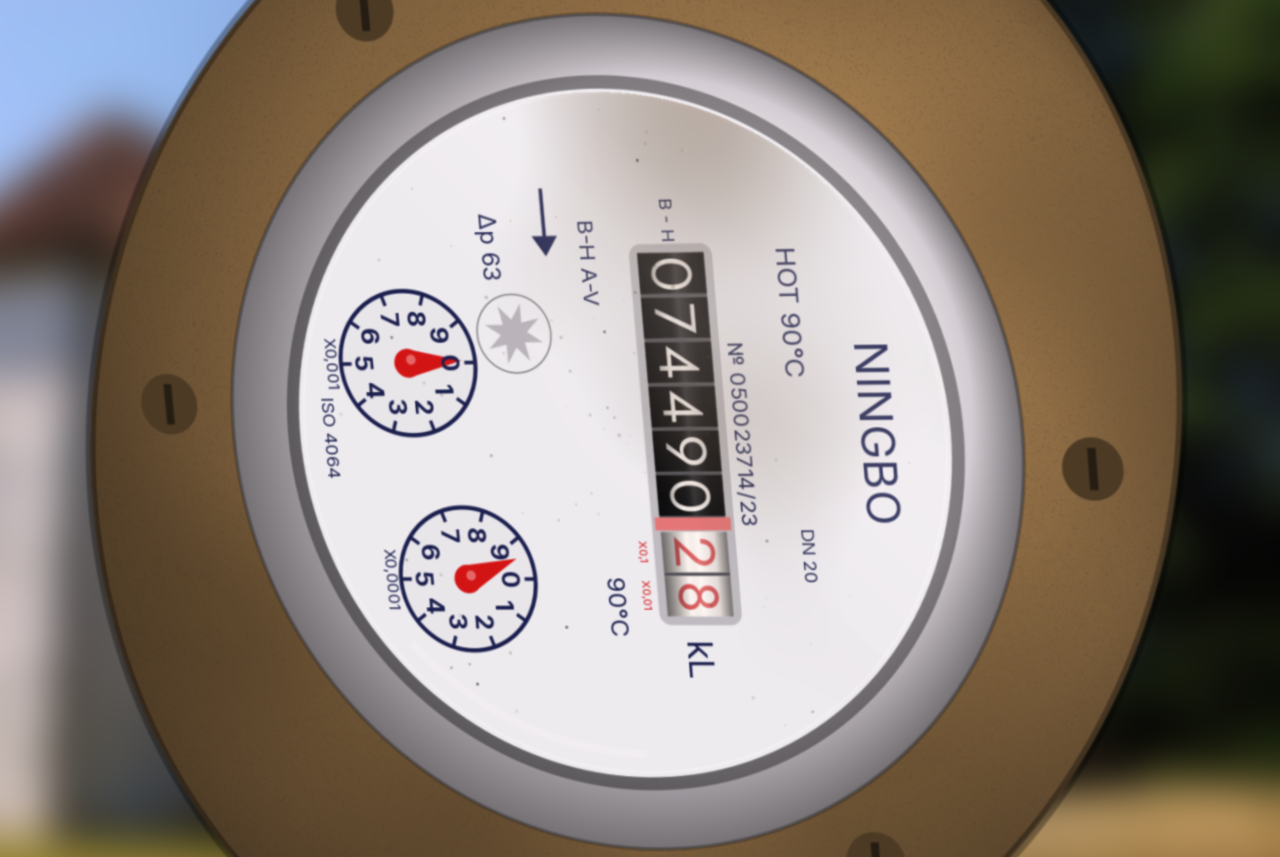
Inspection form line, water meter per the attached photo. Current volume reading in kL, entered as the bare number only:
74490.2799
